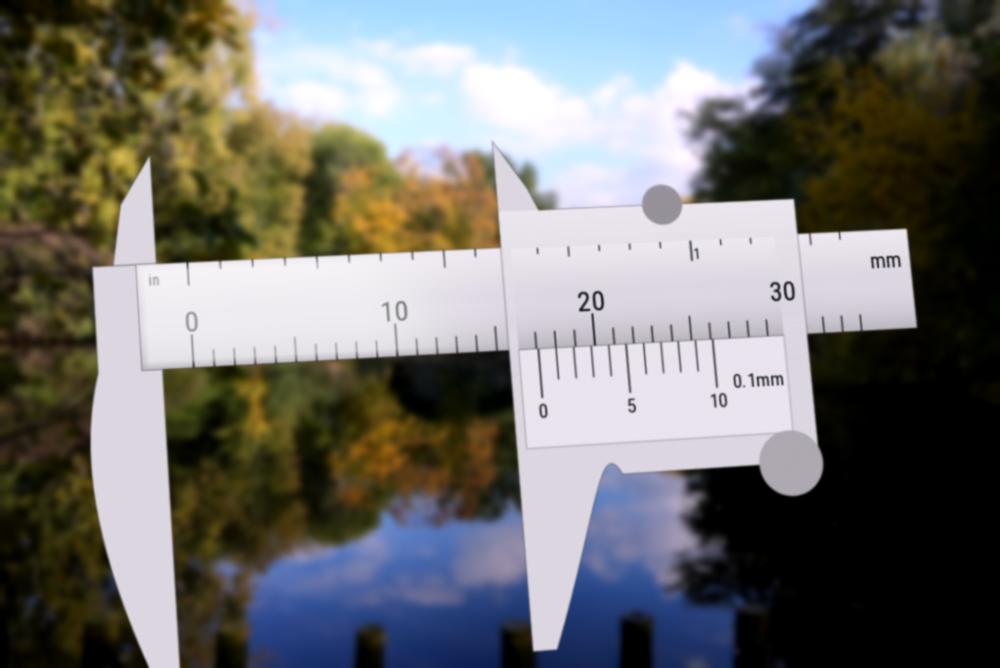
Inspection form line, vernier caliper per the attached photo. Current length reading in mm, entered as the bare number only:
17.1
